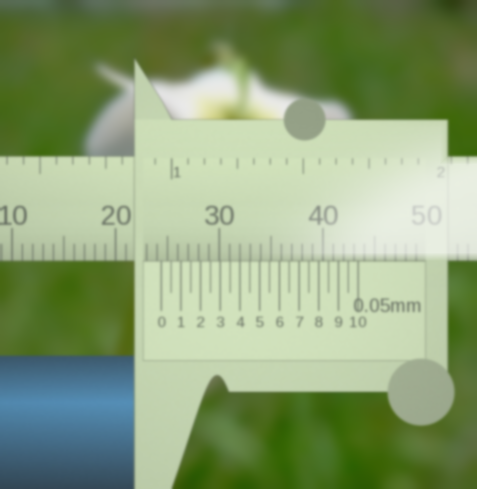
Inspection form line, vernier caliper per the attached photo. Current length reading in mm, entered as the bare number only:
24.4
